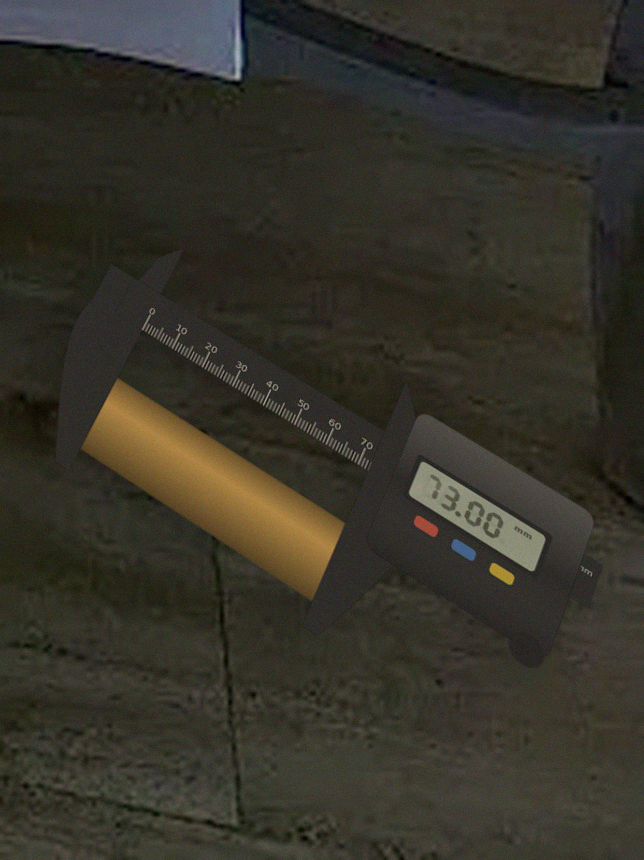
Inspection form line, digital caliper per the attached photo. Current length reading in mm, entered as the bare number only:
73.00
